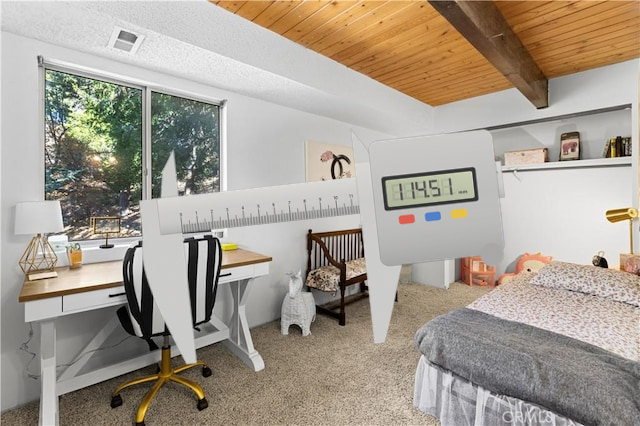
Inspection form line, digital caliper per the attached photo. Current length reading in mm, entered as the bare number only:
114.51
